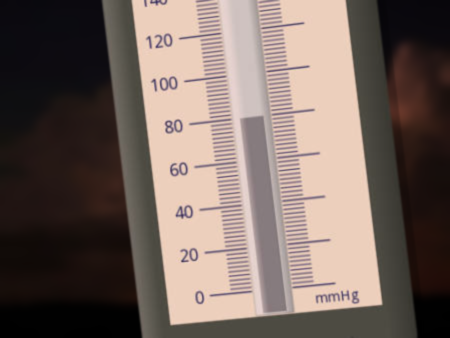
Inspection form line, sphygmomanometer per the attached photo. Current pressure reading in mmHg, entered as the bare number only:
80
